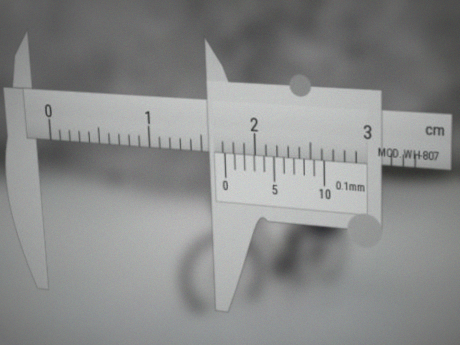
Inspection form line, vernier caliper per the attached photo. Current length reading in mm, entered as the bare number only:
17.2
